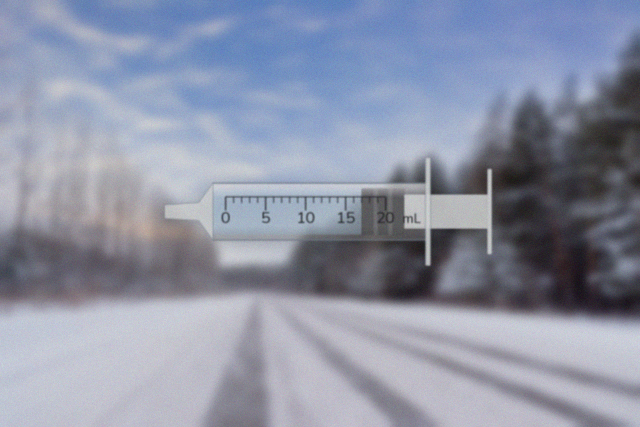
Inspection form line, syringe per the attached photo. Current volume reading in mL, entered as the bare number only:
17
